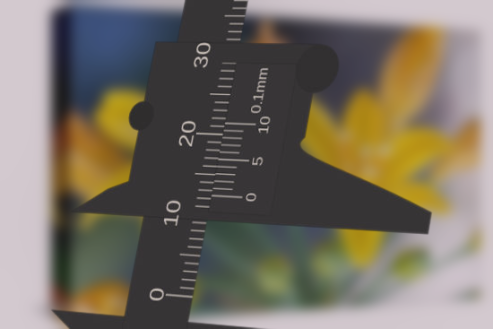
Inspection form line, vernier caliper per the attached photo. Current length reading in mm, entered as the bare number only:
12.4
